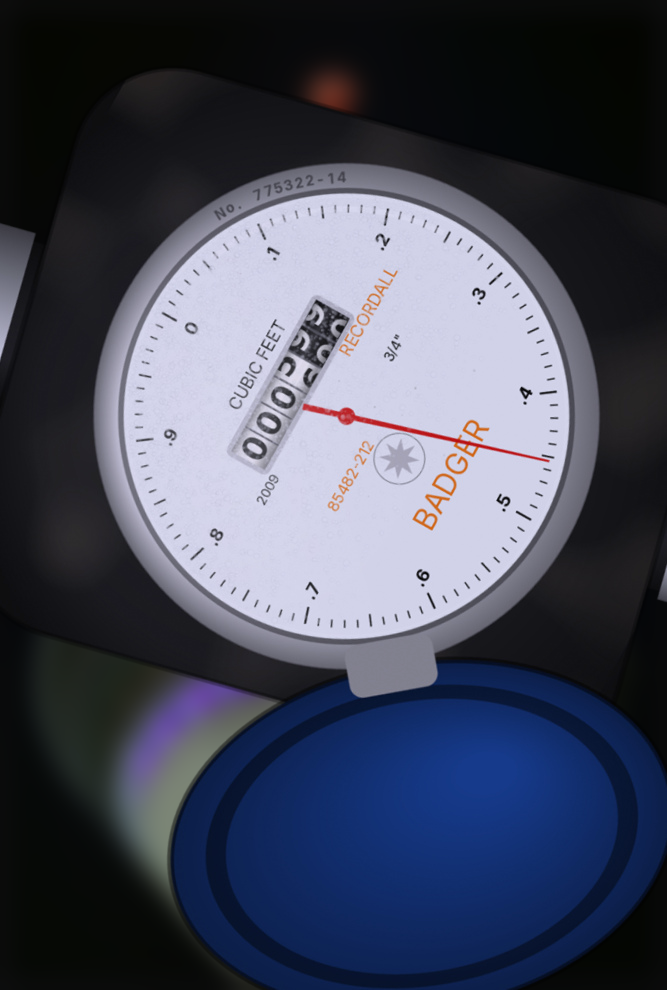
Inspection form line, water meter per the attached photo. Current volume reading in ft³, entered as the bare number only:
599.45
